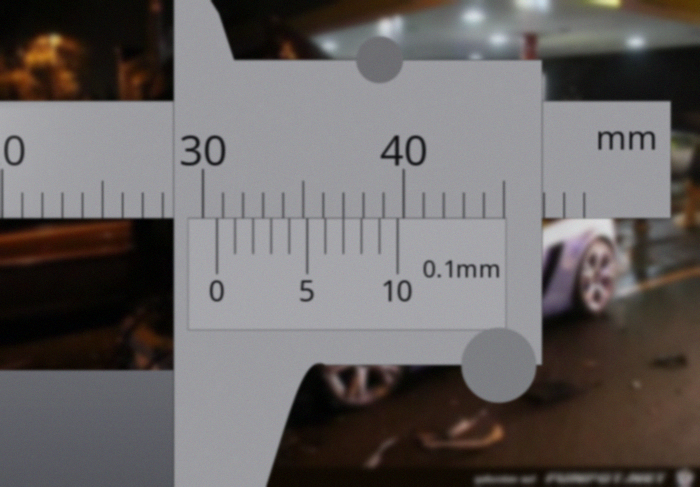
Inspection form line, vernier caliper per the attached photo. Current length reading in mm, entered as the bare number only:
30.7
